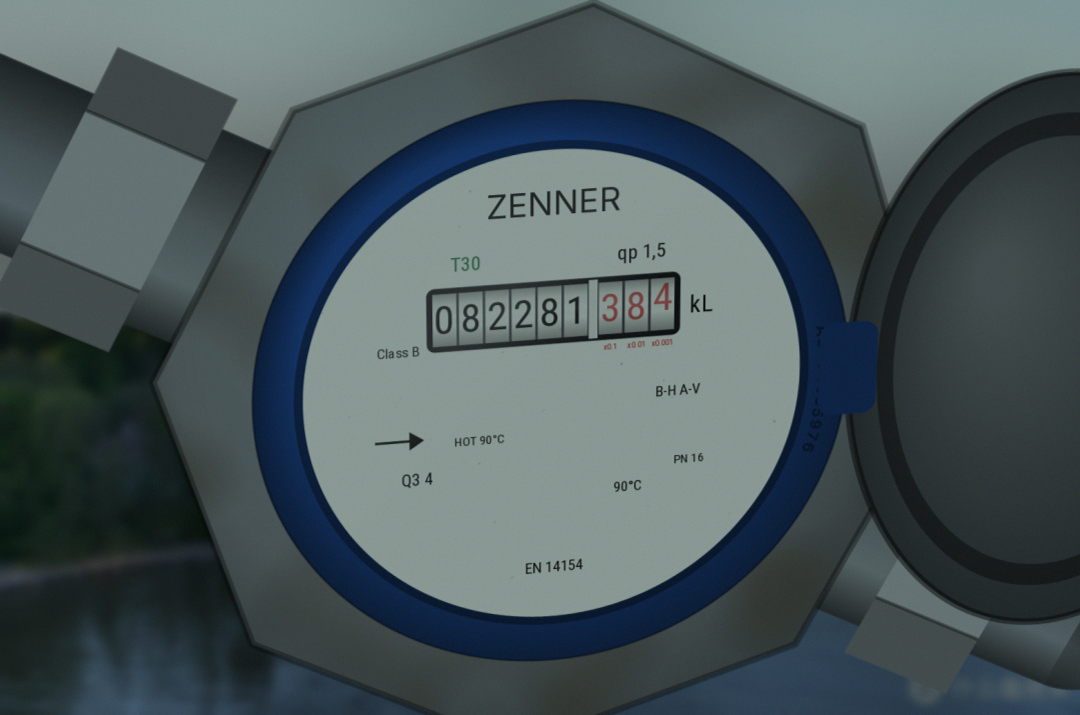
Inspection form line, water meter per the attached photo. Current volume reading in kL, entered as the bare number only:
82281.384
